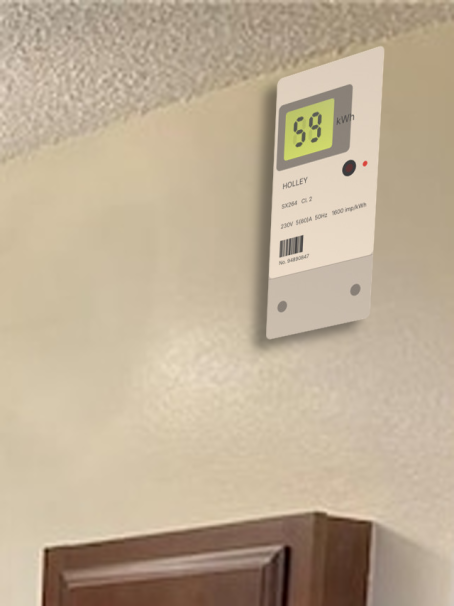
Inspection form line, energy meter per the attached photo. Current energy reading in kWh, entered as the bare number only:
59
